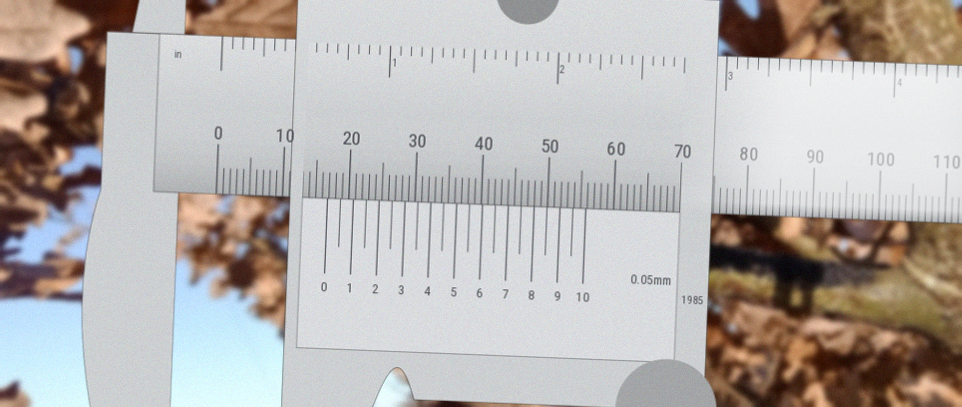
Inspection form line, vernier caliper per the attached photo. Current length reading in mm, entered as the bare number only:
16.8
